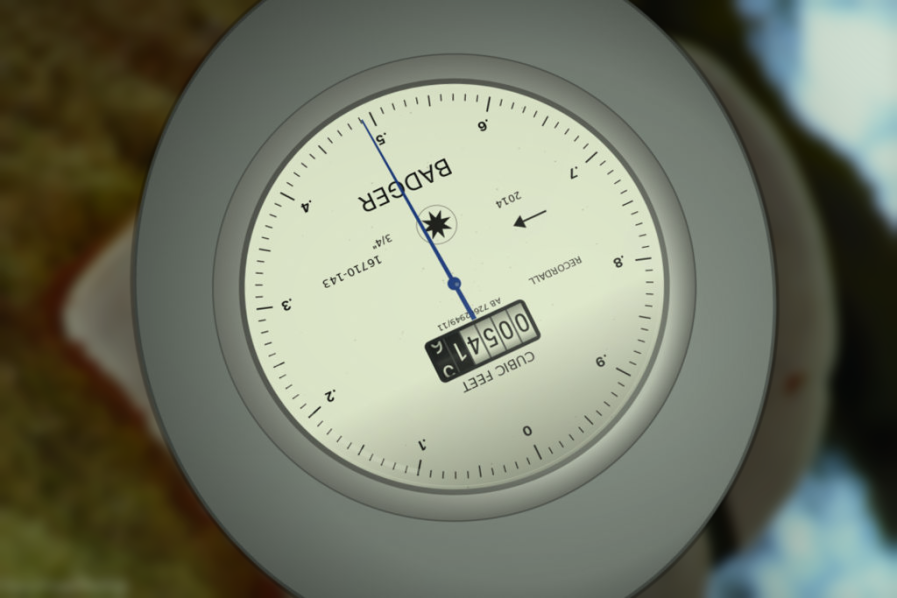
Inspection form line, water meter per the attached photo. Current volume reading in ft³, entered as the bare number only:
5415.49
